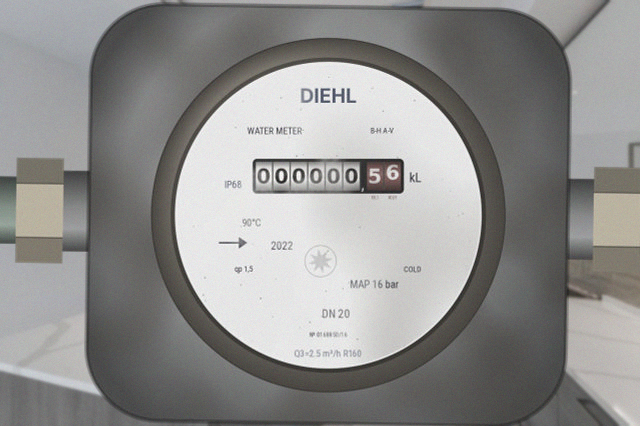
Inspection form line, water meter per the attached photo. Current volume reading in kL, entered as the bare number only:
0.56
